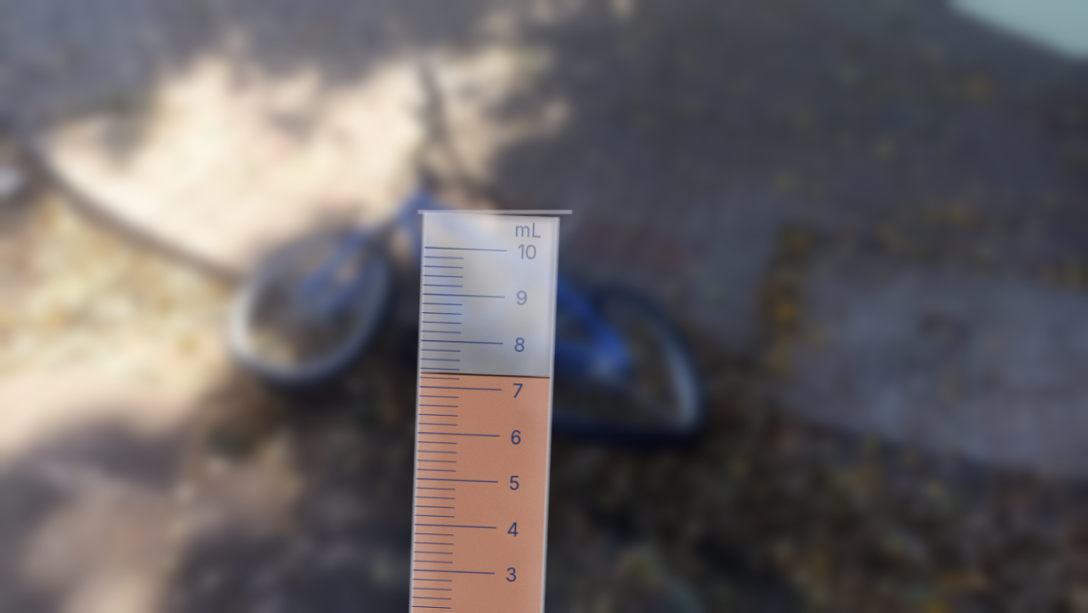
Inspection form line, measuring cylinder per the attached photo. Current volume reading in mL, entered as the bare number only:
7.3
